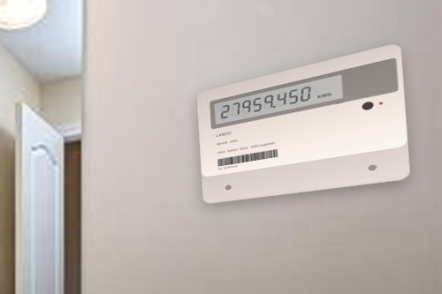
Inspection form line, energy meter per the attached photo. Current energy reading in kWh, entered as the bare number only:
27959.450
